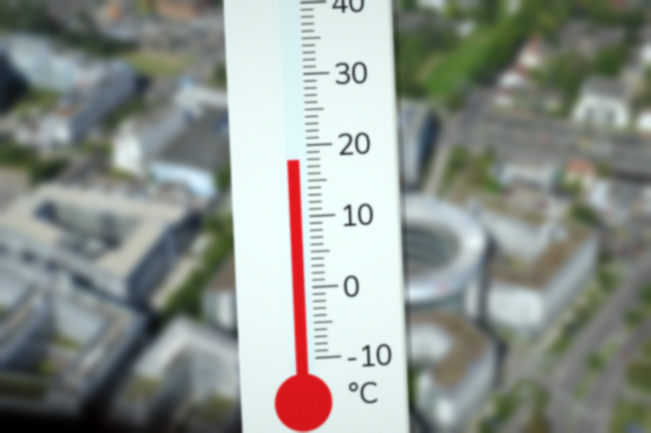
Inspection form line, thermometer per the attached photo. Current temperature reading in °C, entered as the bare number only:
18
